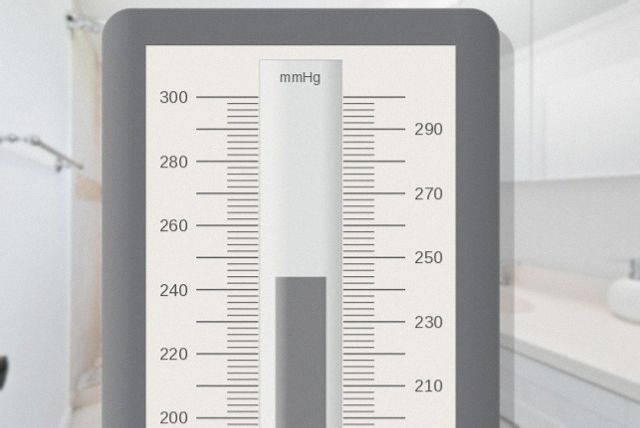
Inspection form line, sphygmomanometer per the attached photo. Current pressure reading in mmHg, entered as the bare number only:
244
